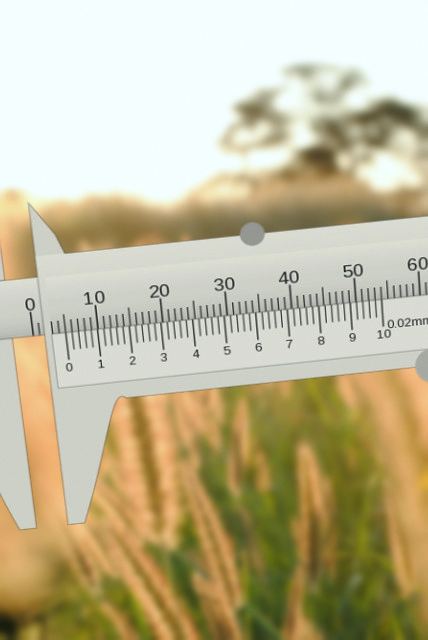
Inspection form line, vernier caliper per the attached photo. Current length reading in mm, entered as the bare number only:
5.0
